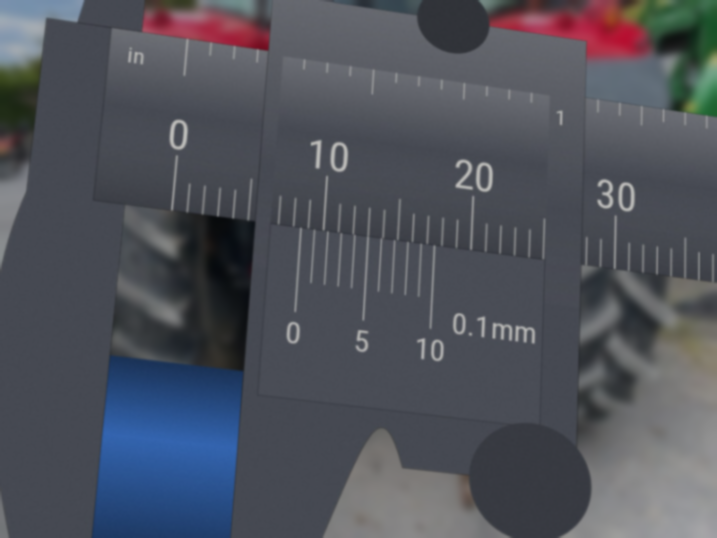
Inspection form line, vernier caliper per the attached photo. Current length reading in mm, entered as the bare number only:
8.5
